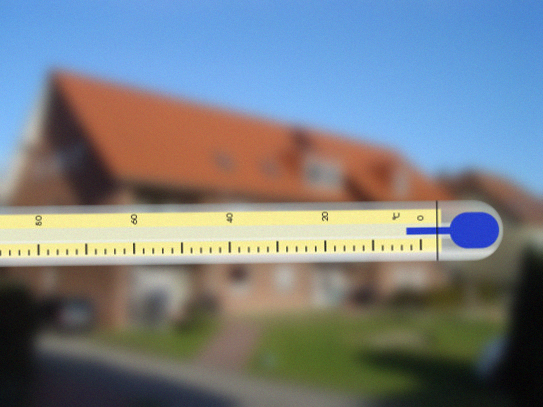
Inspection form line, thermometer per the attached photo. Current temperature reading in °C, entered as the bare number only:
3
